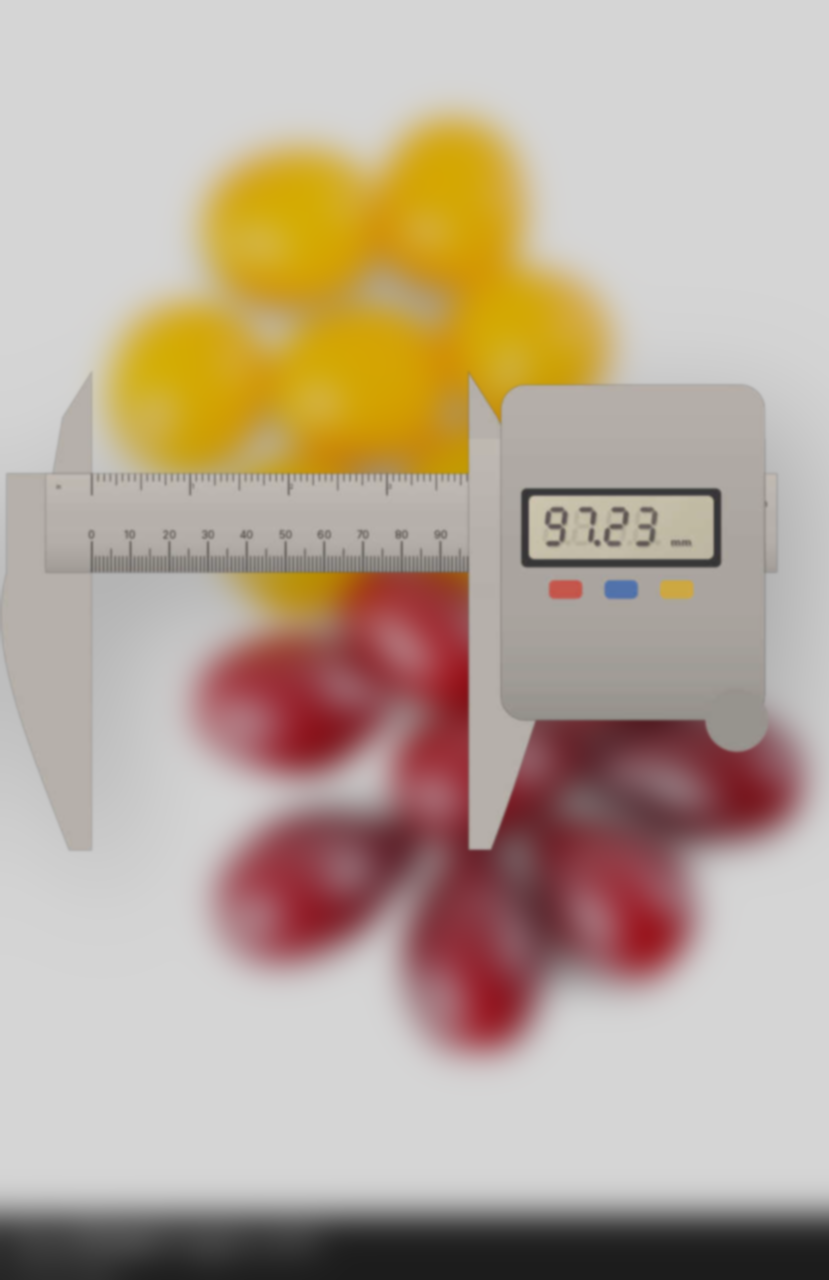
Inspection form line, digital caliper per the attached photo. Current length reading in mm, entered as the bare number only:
97.23
